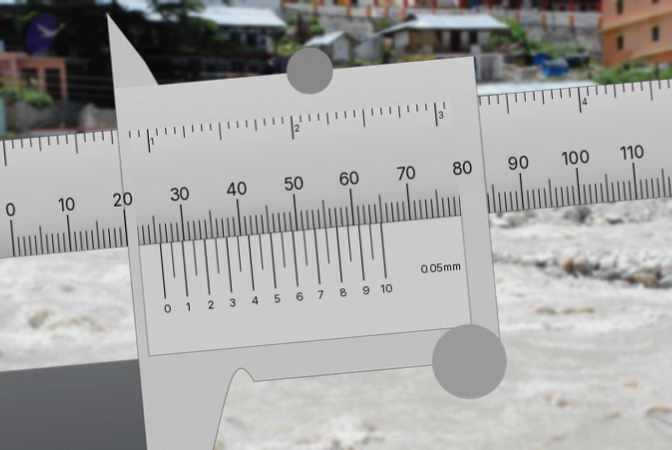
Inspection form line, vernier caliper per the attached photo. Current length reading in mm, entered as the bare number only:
25.8
